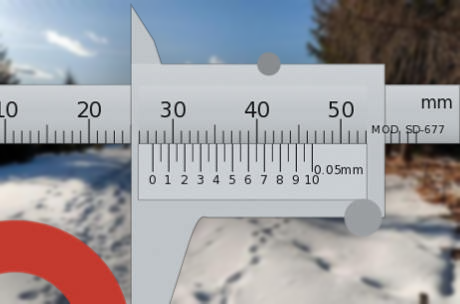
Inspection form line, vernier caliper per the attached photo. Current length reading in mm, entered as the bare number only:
27.6
